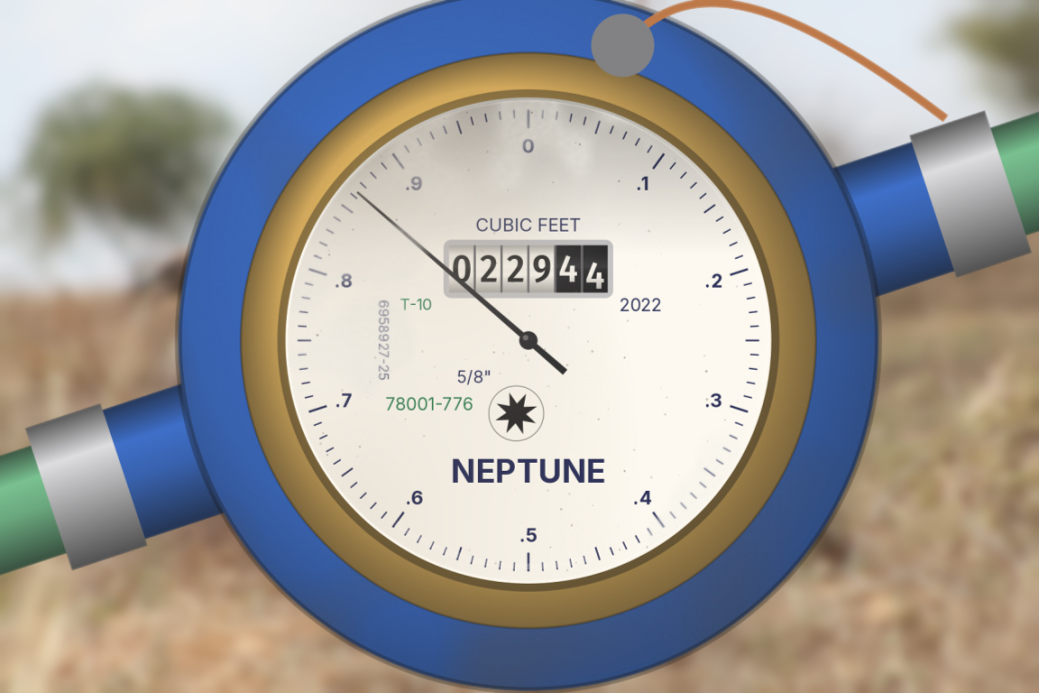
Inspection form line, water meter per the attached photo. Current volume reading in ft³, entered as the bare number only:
22943.86
